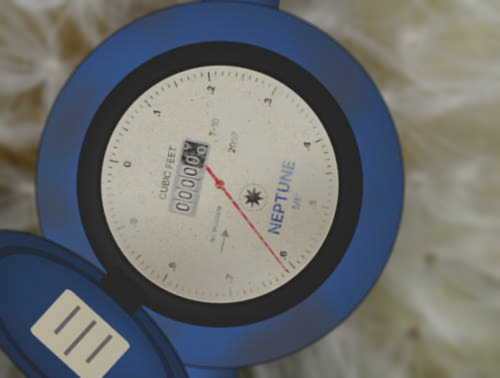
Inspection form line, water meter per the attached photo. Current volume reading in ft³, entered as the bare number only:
8.61
